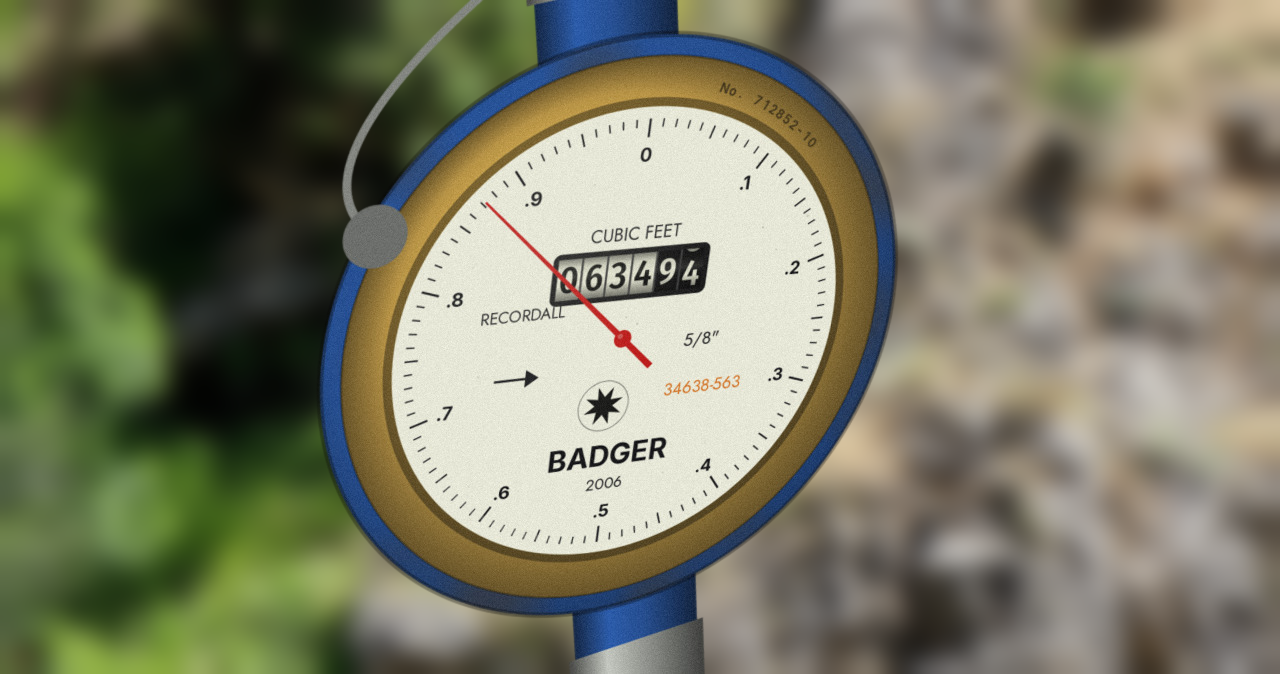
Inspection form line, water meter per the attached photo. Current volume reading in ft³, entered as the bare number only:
63493.87
